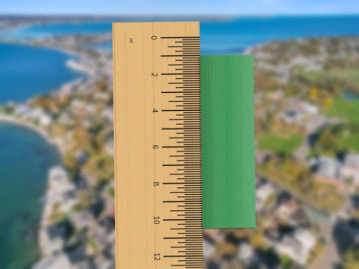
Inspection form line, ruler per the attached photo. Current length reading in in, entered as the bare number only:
9.5
